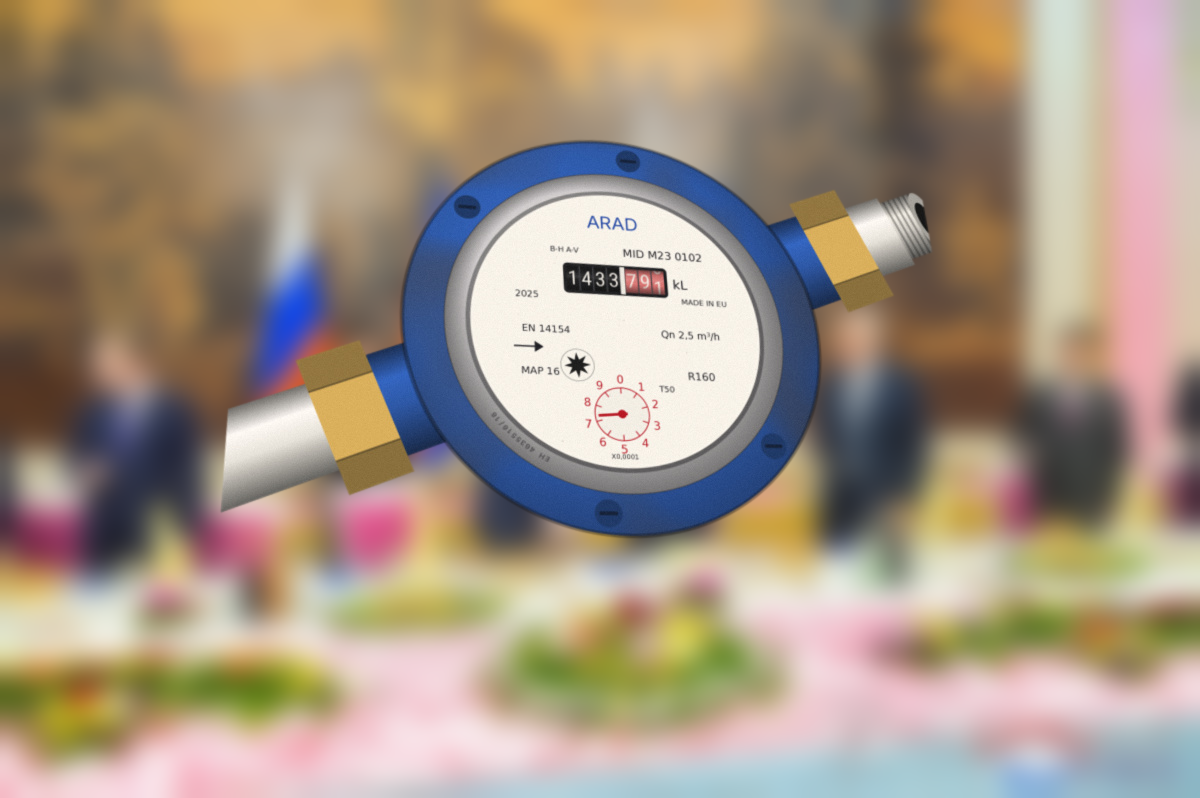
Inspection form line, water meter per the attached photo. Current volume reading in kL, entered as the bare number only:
1433.7907
